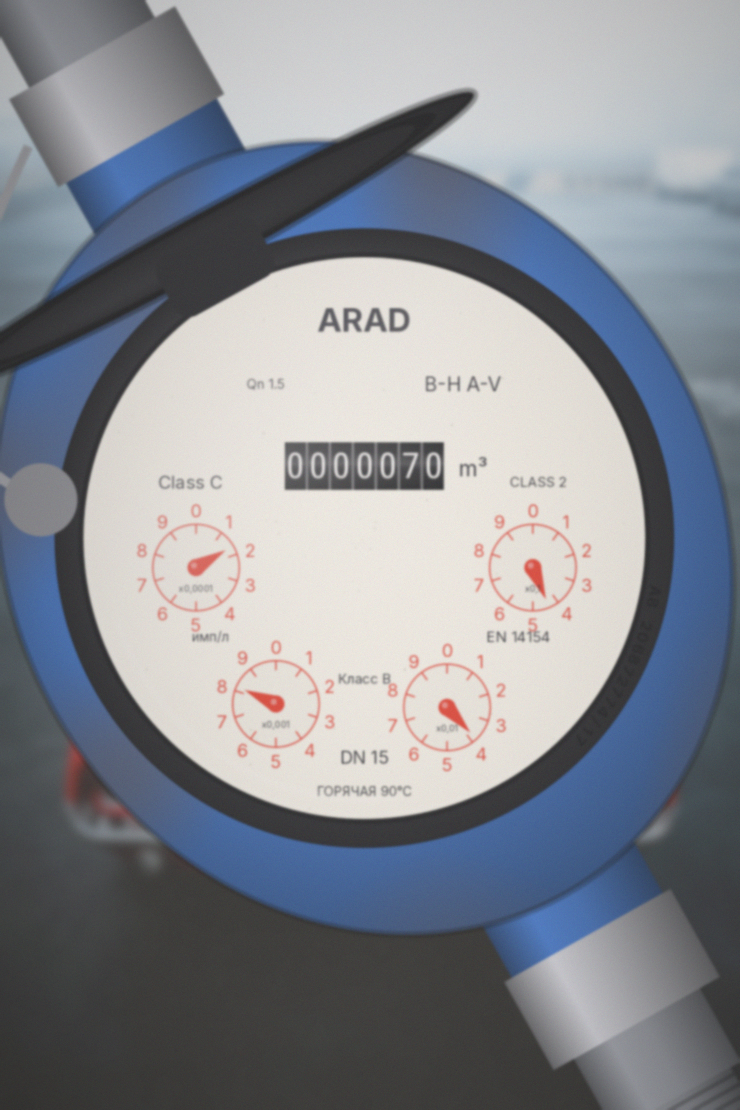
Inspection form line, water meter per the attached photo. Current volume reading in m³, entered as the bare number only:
70.4381
